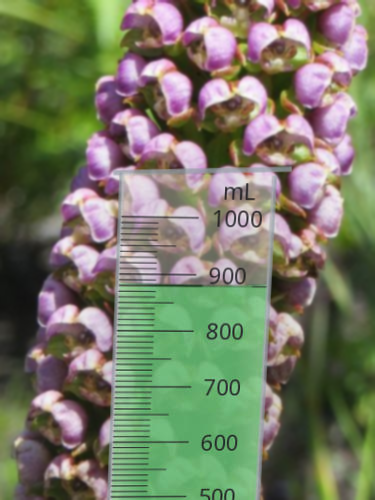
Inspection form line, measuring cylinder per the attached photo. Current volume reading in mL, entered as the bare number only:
880
